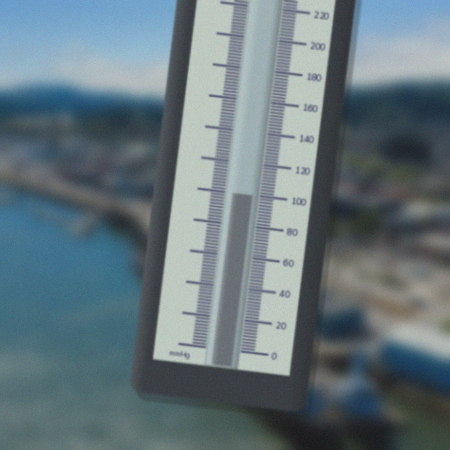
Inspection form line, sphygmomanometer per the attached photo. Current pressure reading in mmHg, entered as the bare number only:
100
